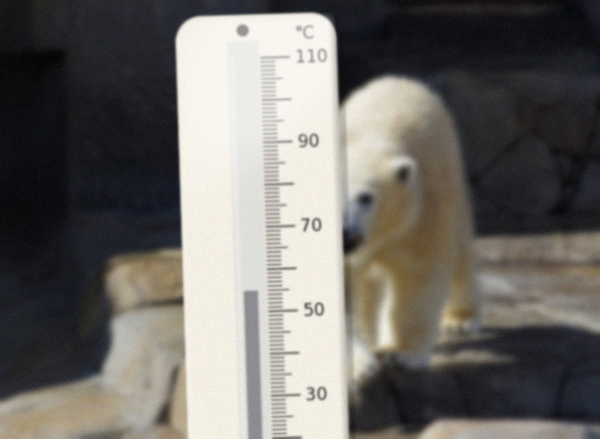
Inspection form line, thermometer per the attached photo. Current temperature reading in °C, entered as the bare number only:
55
